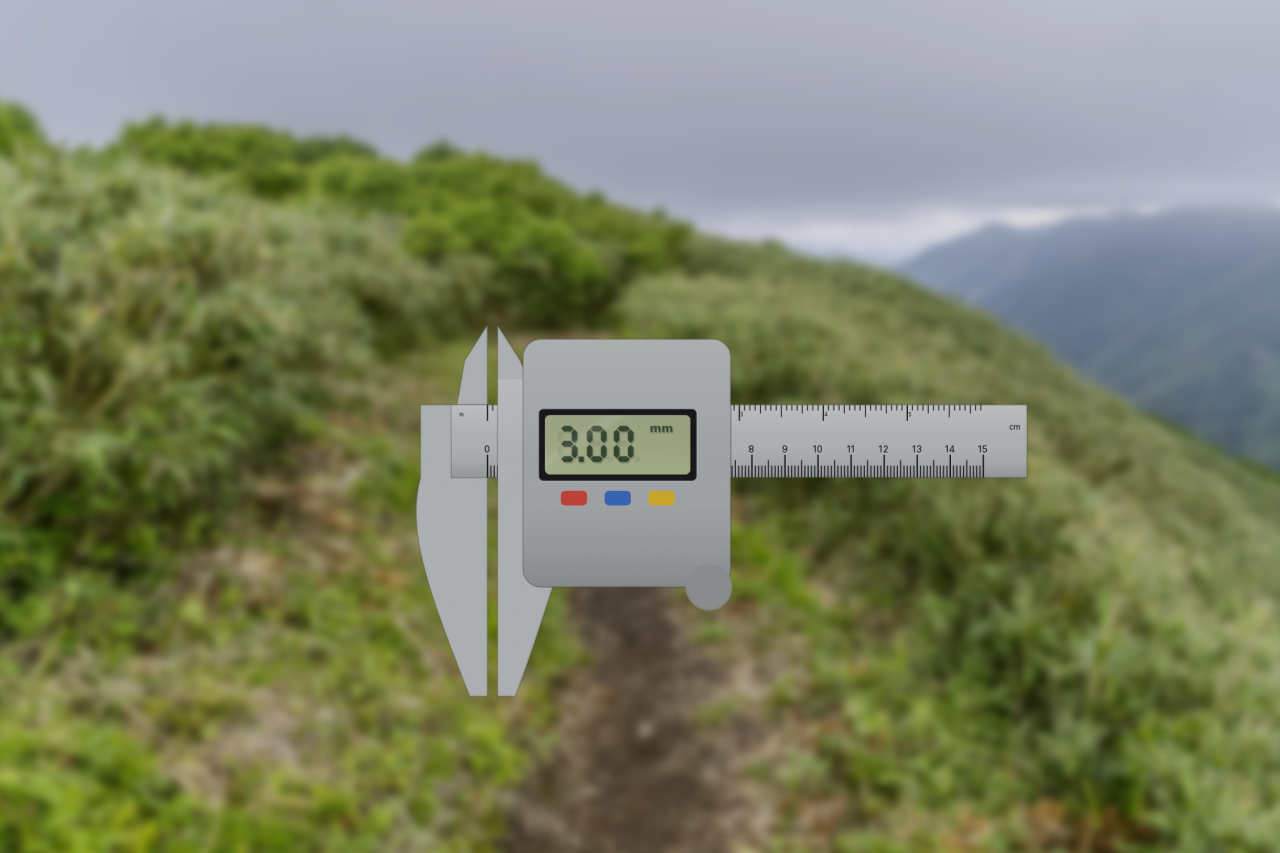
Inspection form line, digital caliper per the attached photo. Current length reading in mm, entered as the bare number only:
3.00
